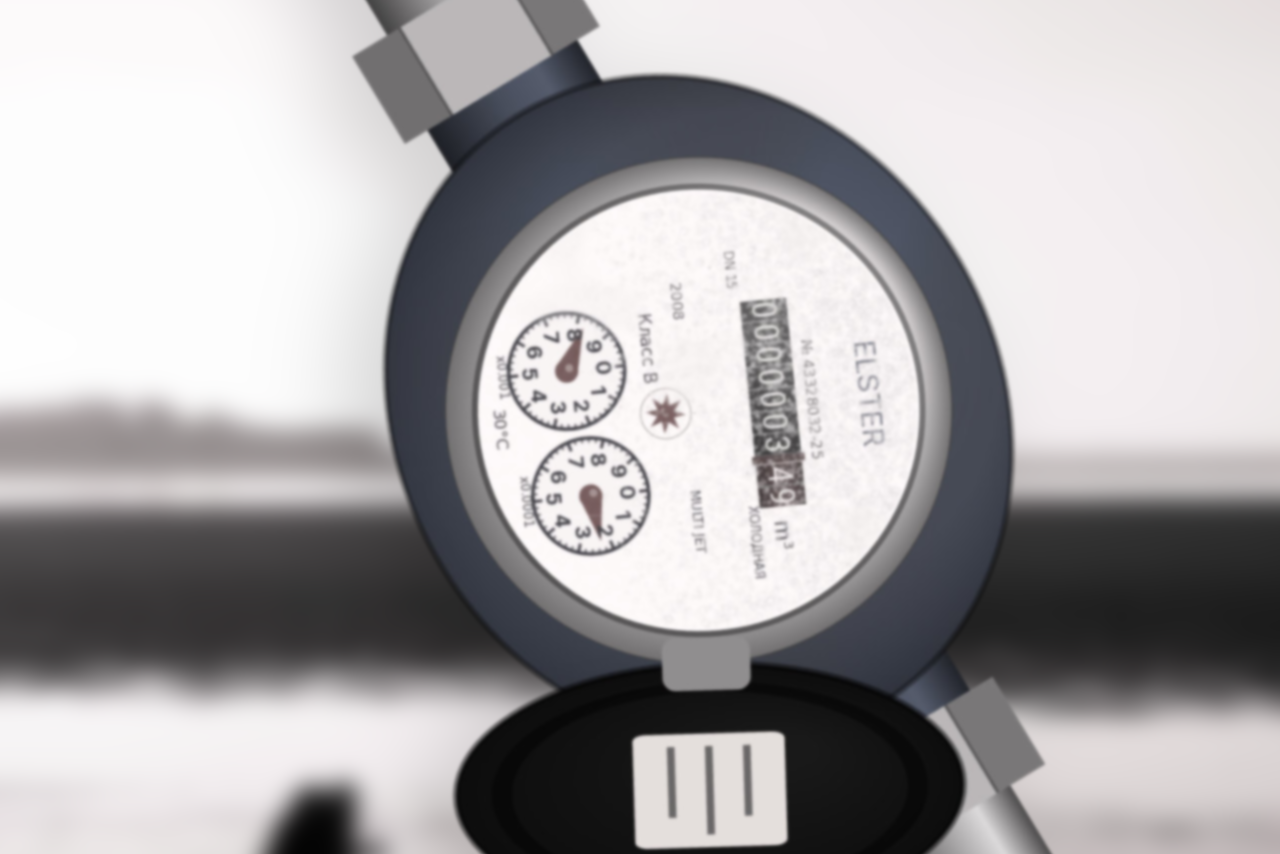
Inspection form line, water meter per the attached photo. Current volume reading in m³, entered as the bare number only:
3.4982
